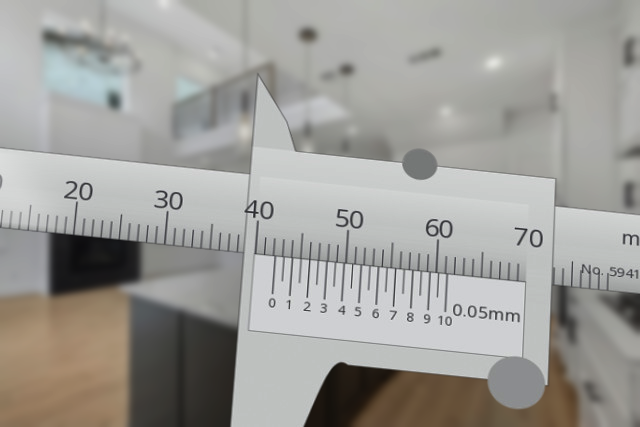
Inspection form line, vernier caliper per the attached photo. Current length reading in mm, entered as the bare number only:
42.2
